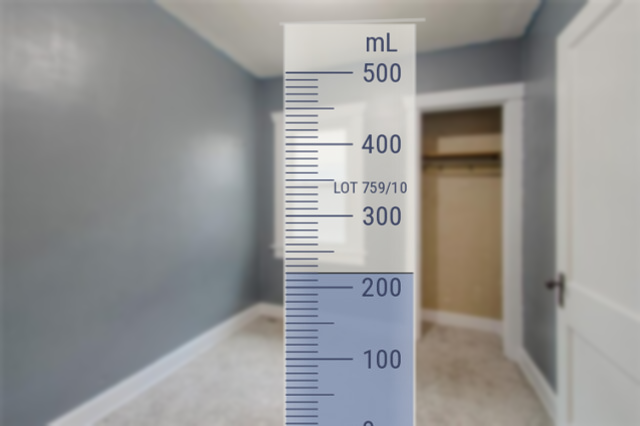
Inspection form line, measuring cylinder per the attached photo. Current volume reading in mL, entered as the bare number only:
220
